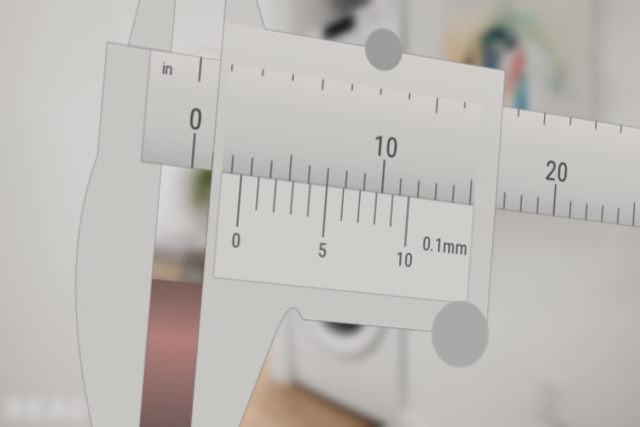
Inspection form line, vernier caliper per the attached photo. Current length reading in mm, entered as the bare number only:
2.5
